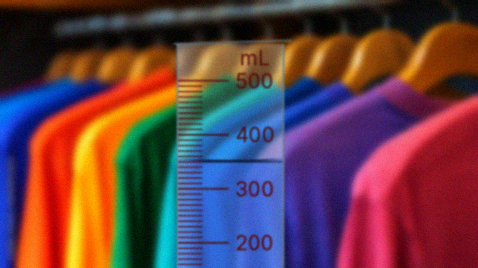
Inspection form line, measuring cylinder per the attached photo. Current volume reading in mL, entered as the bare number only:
350
